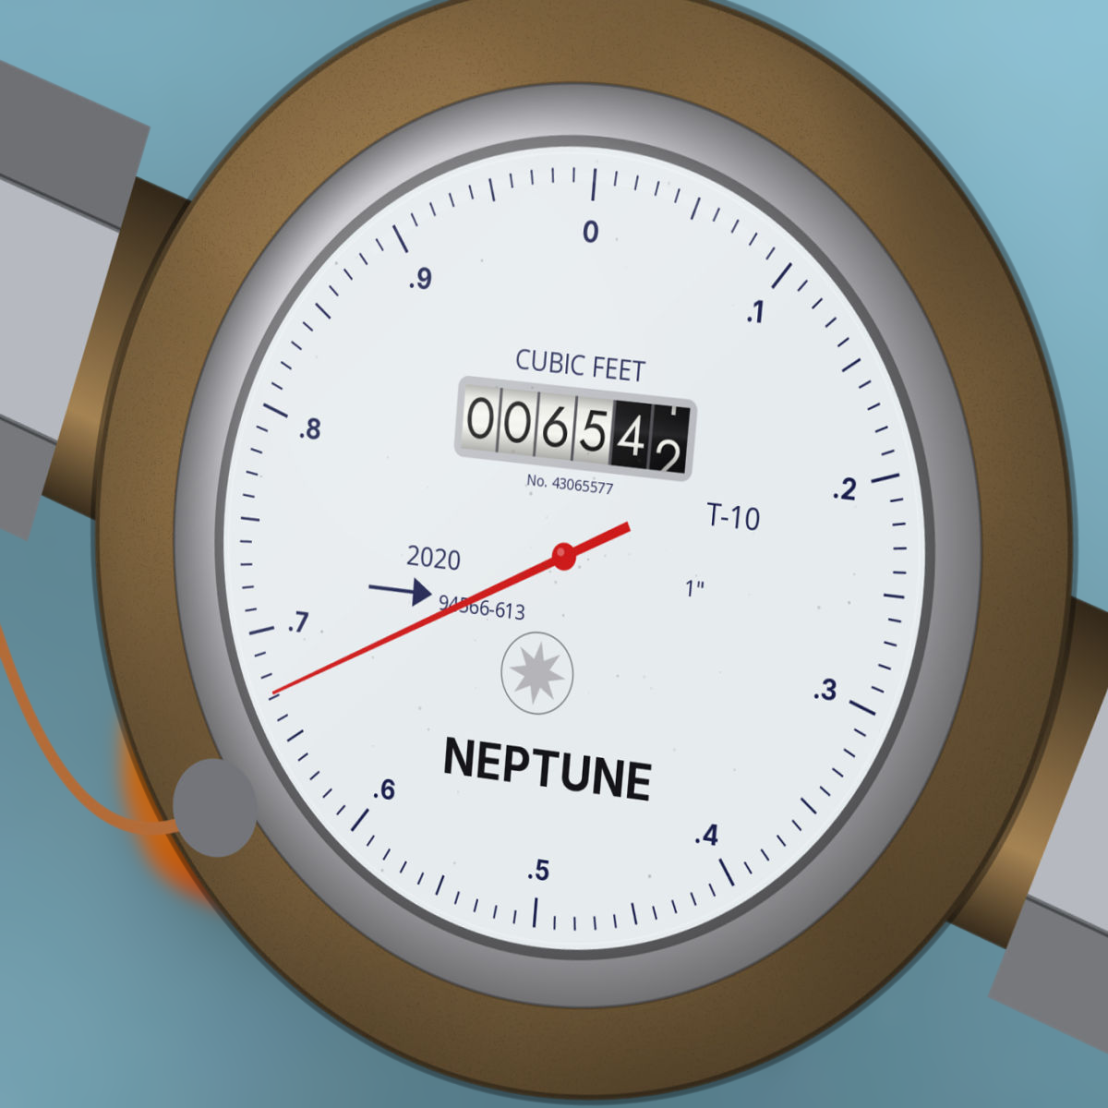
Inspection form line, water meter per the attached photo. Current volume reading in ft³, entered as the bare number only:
6541.67
